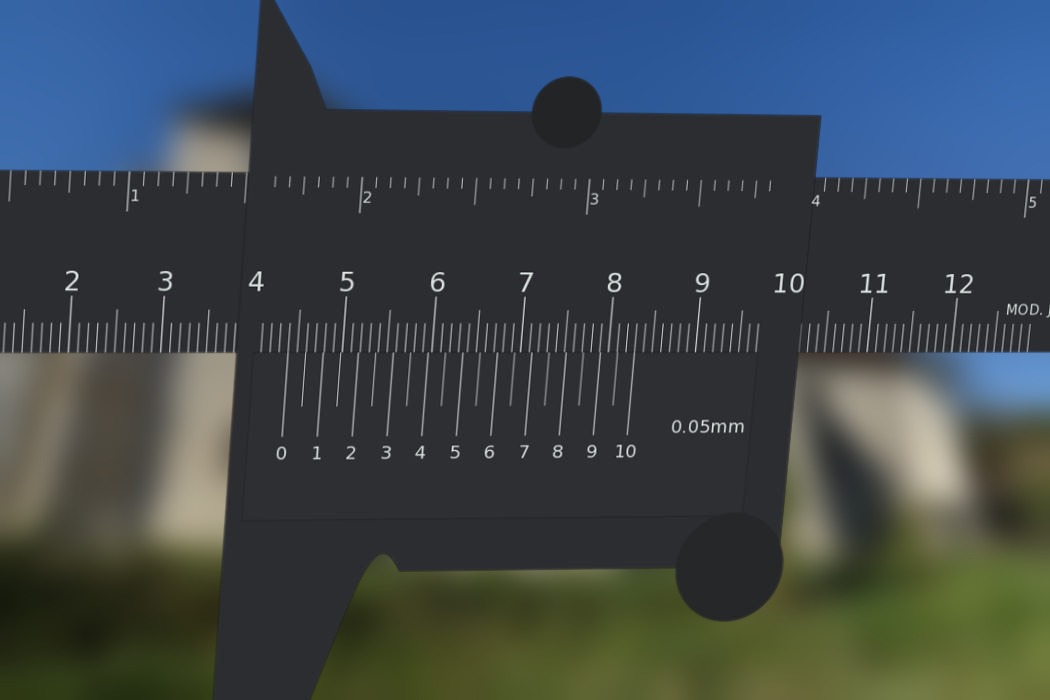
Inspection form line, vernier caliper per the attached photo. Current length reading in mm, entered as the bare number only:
44.0
